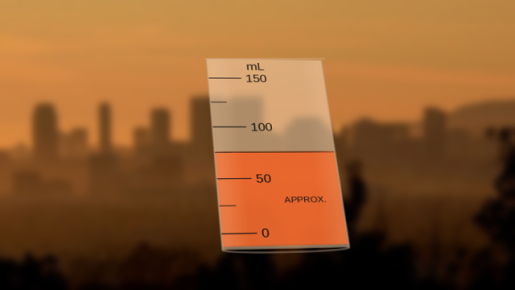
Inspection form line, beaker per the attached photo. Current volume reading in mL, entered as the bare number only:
75
